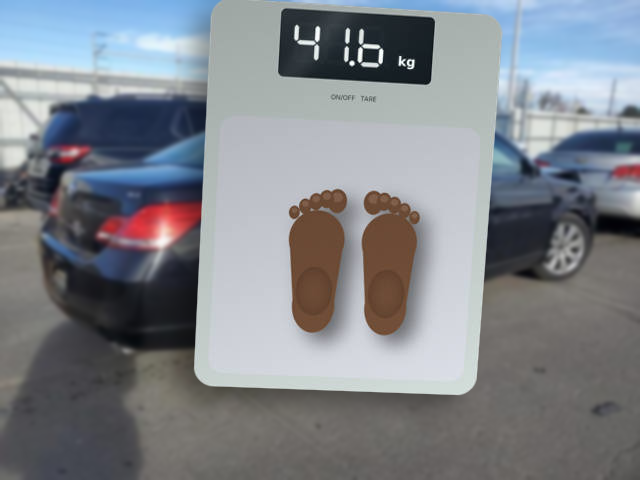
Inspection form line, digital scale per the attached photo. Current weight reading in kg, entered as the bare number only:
41.6
